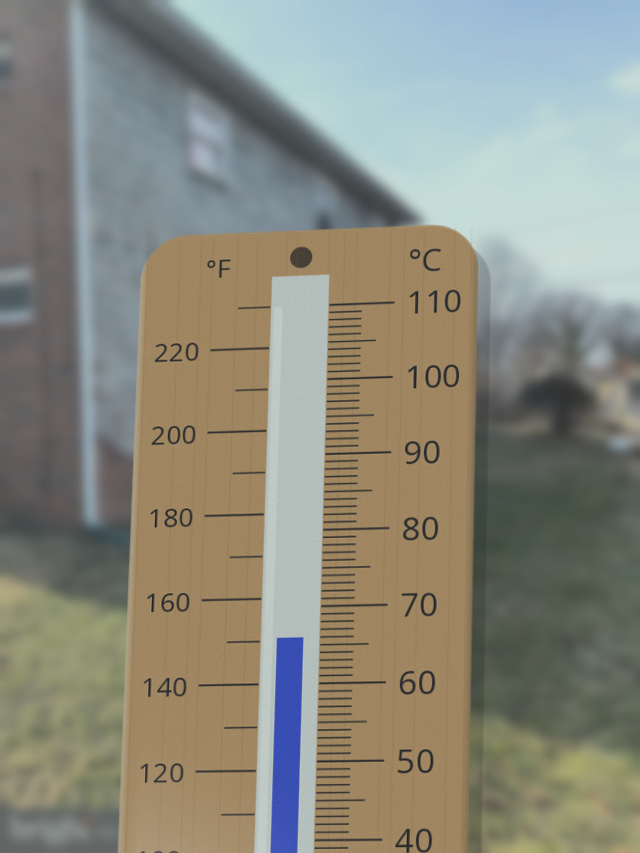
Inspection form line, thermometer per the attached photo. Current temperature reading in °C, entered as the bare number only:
66
